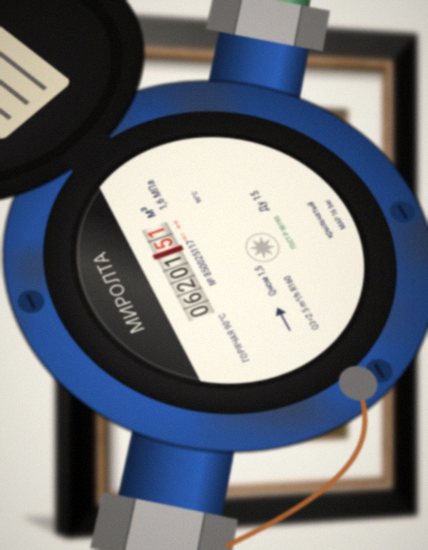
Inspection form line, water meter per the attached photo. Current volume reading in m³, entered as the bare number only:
6201.51
